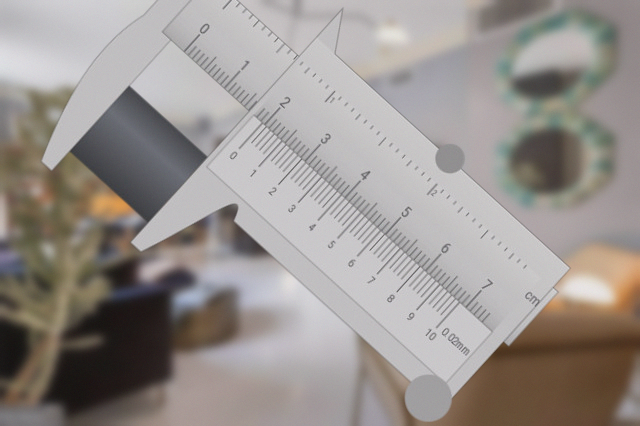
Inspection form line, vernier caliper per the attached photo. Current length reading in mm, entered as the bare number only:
19.5
